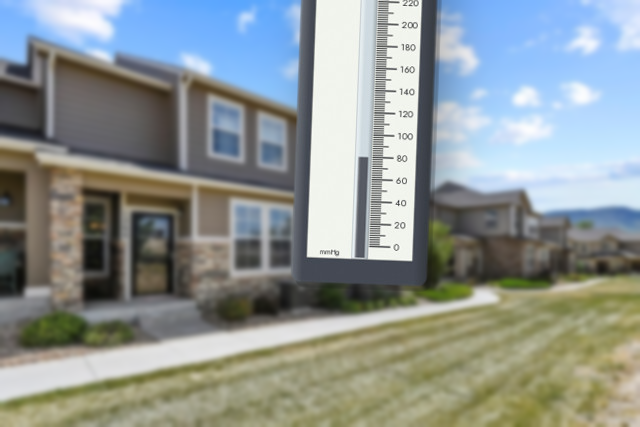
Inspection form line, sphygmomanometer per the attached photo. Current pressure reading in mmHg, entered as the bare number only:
80
